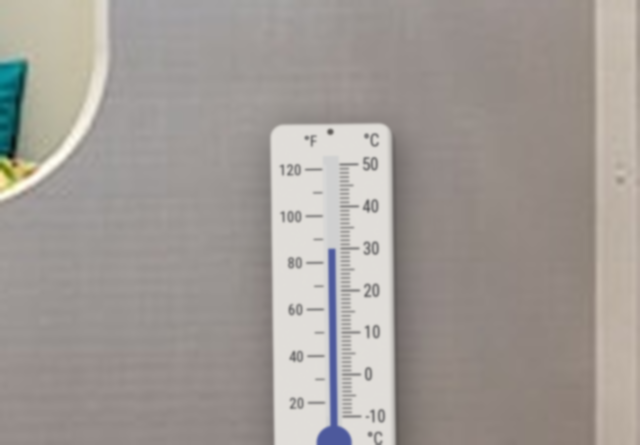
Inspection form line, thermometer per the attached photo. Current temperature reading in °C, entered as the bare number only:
30
